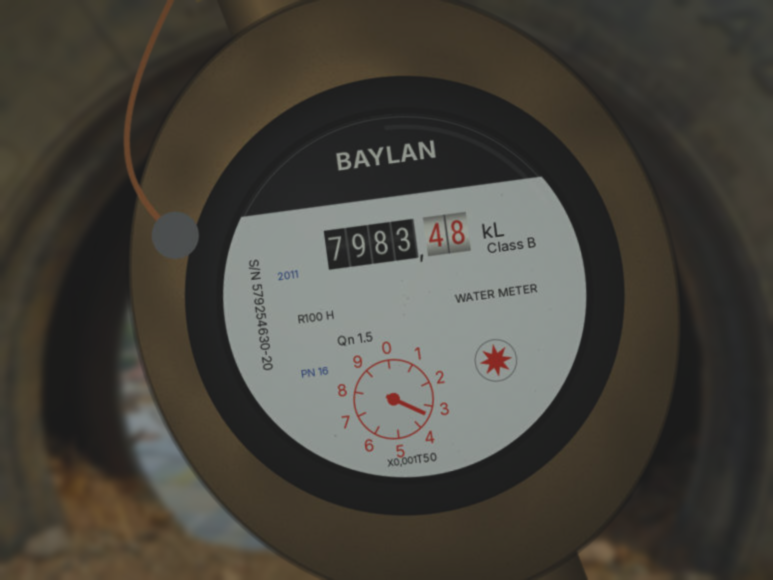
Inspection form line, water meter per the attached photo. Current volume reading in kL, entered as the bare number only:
7983.483
